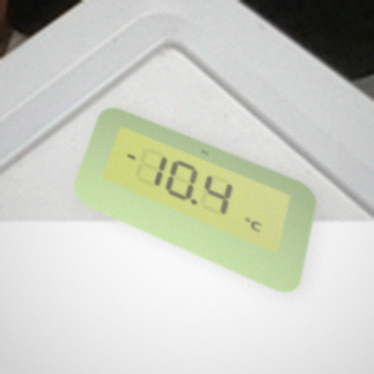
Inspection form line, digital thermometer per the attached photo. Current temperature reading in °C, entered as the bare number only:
-10.4
